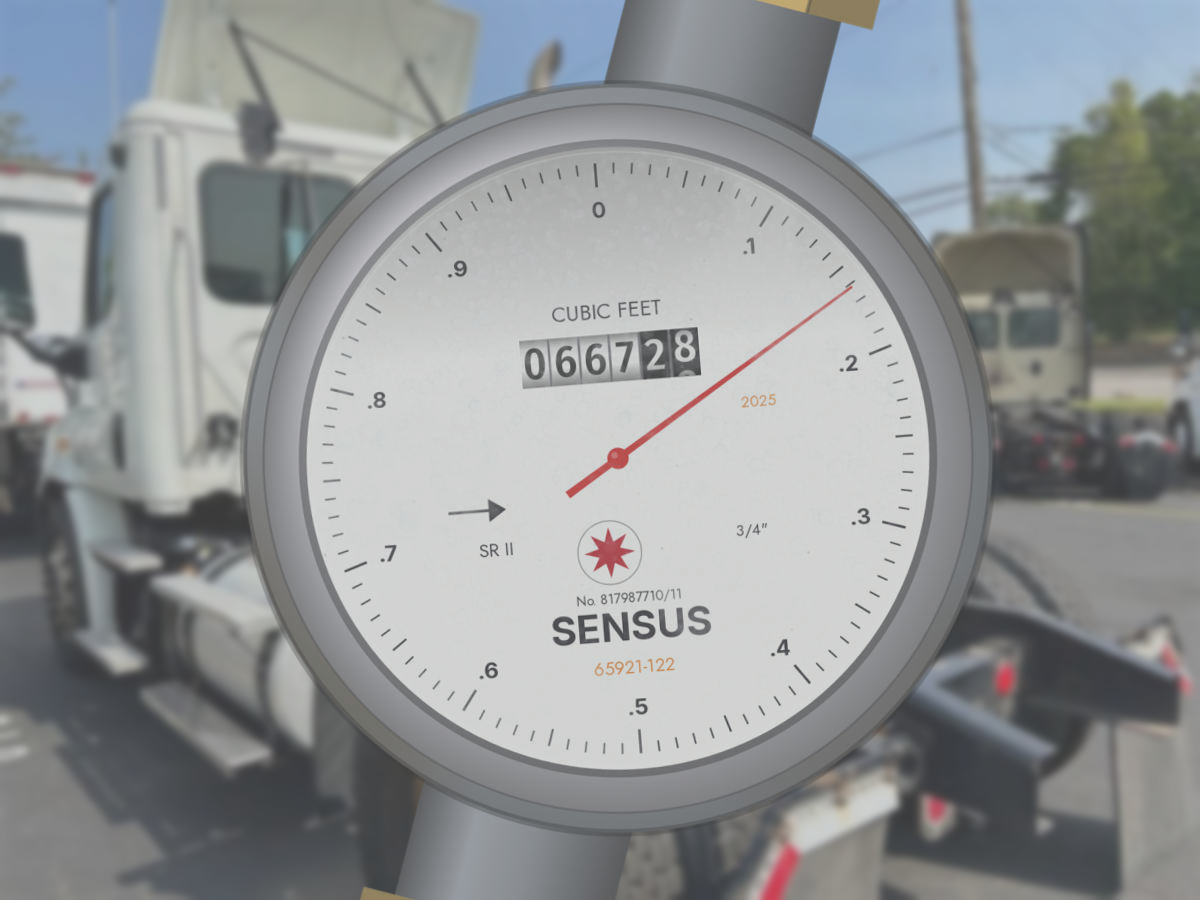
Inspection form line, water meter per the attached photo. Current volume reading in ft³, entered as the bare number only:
66728.16
